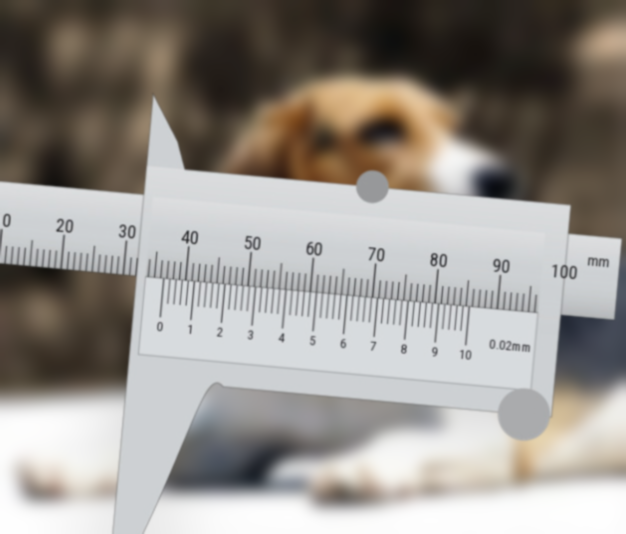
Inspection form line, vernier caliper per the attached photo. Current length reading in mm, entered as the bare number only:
36.5
